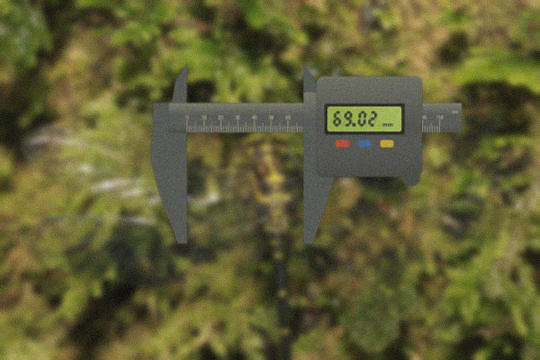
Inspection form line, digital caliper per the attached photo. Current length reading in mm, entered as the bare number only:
69.02
